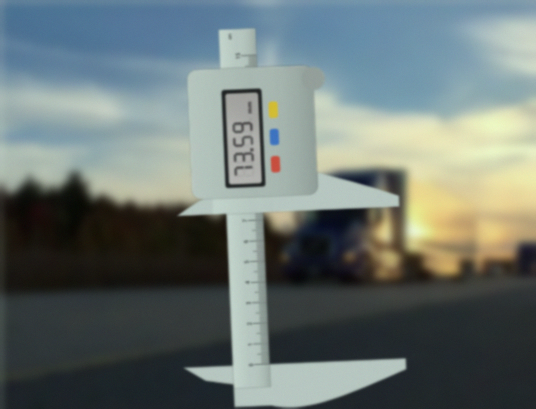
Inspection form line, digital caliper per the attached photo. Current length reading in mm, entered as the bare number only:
73.59
